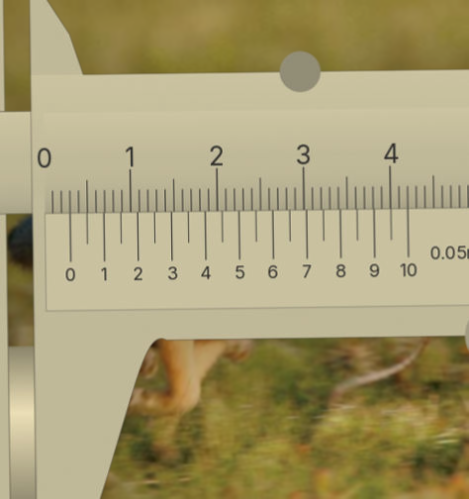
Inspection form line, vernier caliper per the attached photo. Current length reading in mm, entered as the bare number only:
3.0
